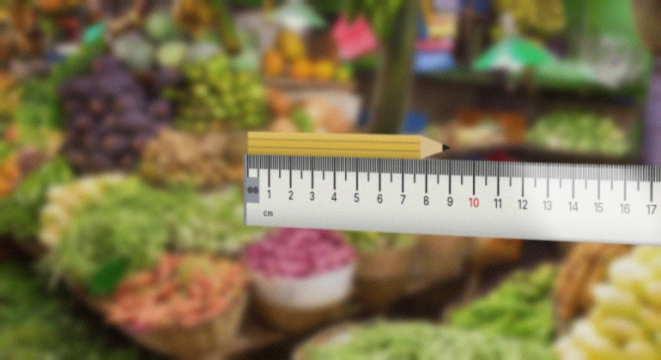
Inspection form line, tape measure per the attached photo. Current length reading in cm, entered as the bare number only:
9
